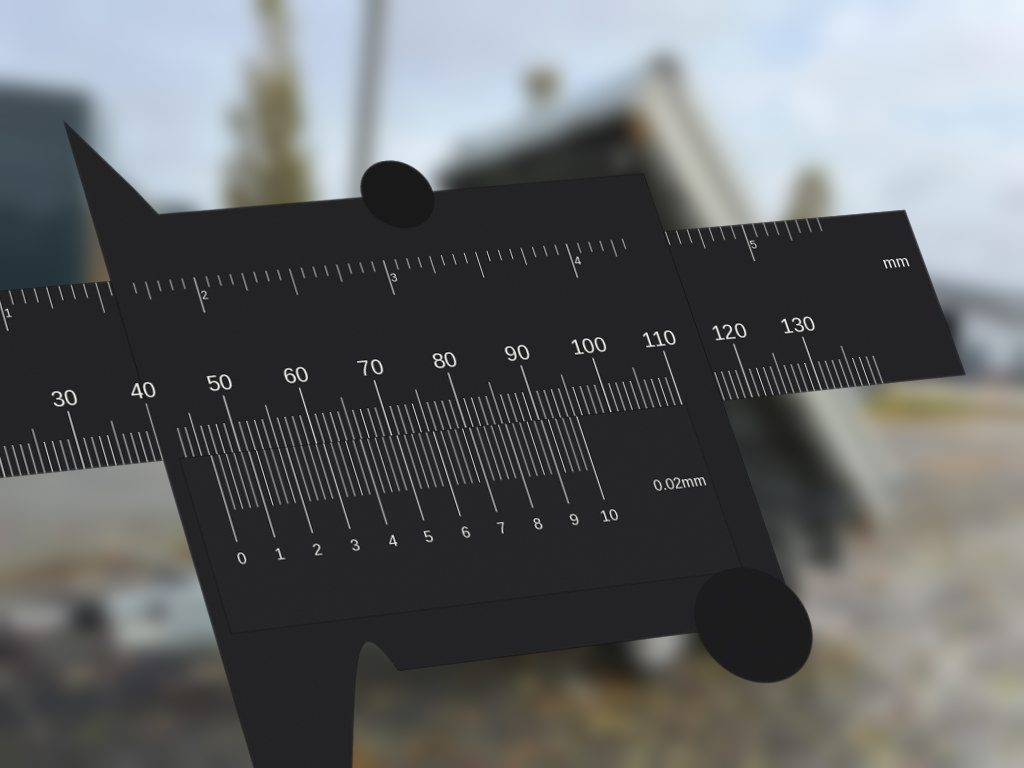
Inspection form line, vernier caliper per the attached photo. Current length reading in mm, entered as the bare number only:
46.2
